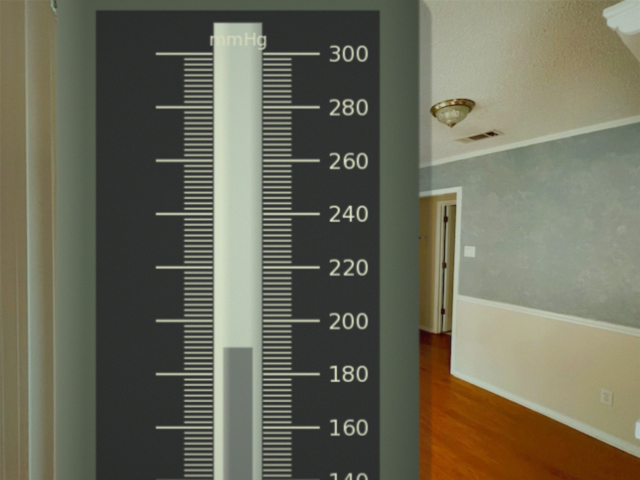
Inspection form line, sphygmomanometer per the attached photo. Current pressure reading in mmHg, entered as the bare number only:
190
